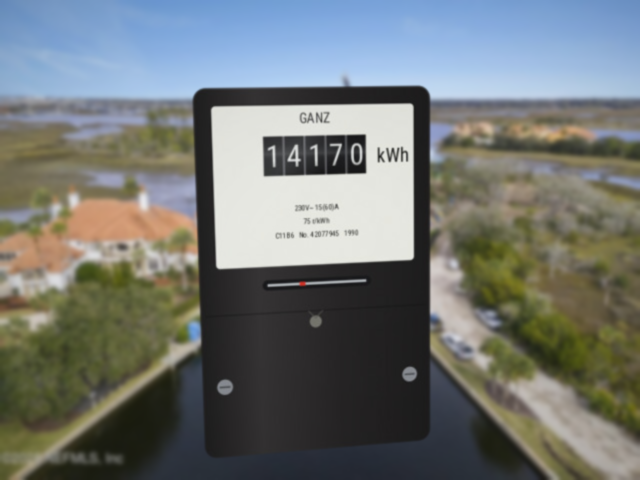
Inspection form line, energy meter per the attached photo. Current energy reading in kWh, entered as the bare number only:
14170
